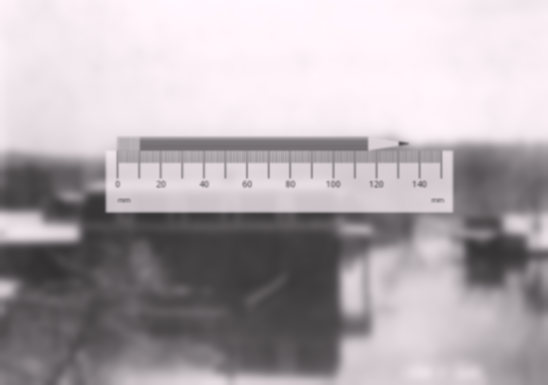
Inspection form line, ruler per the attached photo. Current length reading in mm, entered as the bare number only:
135
